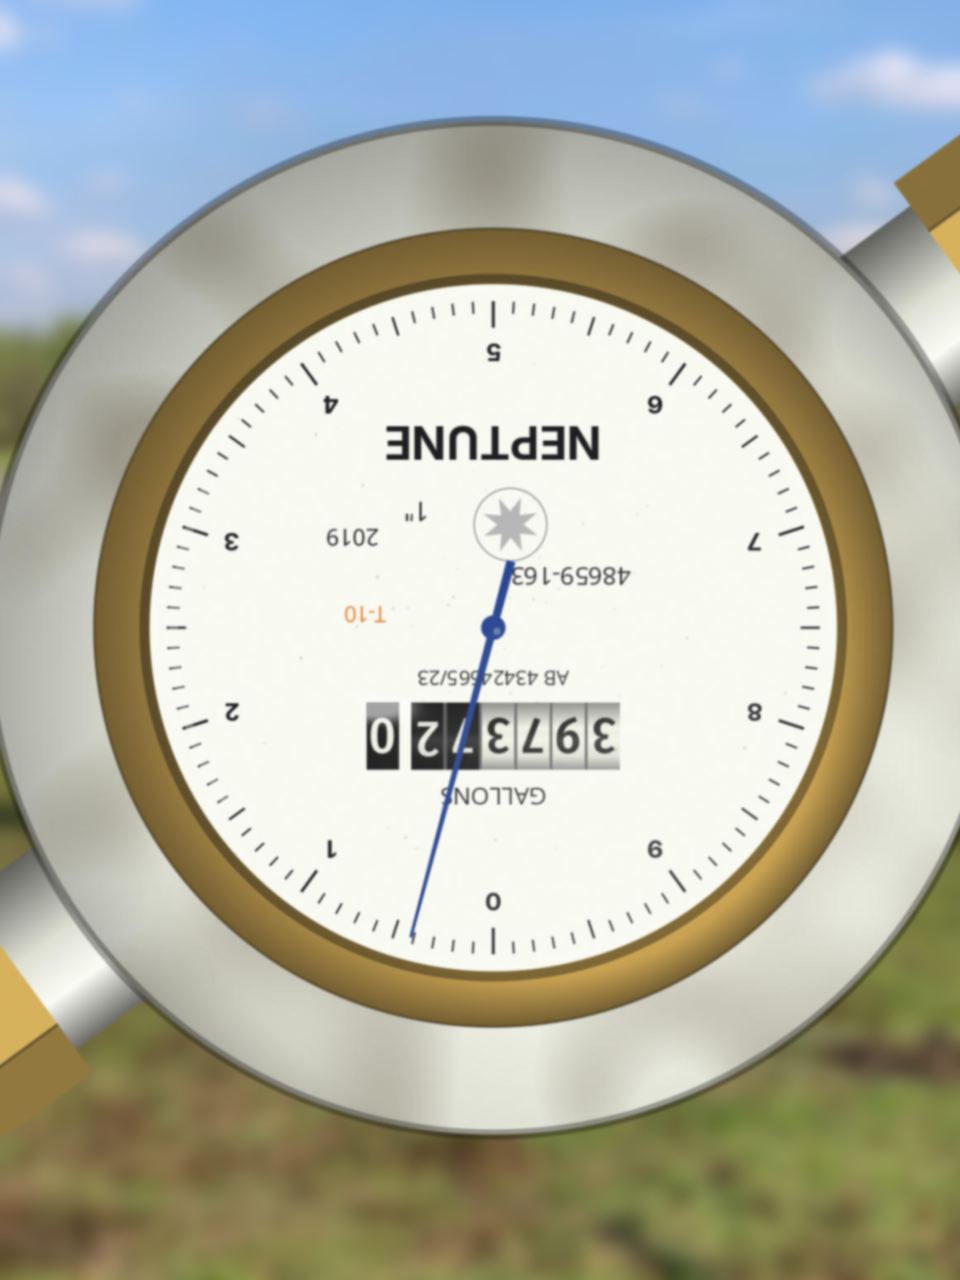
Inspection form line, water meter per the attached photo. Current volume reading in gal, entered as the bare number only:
3973720.4
